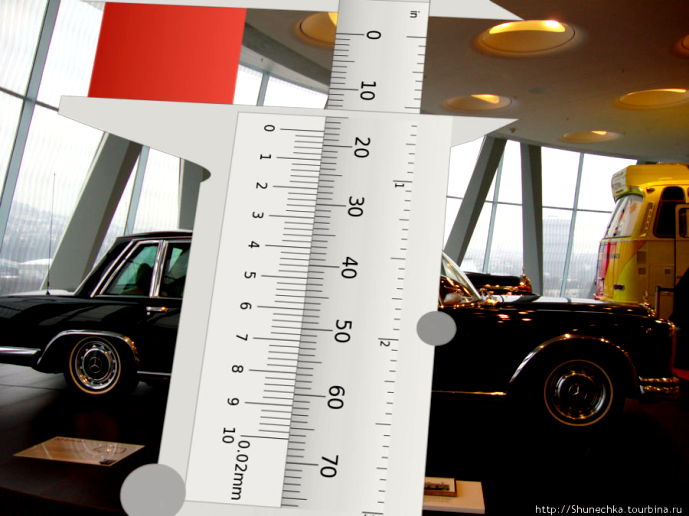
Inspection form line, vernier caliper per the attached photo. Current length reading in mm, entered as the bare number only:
17.6
